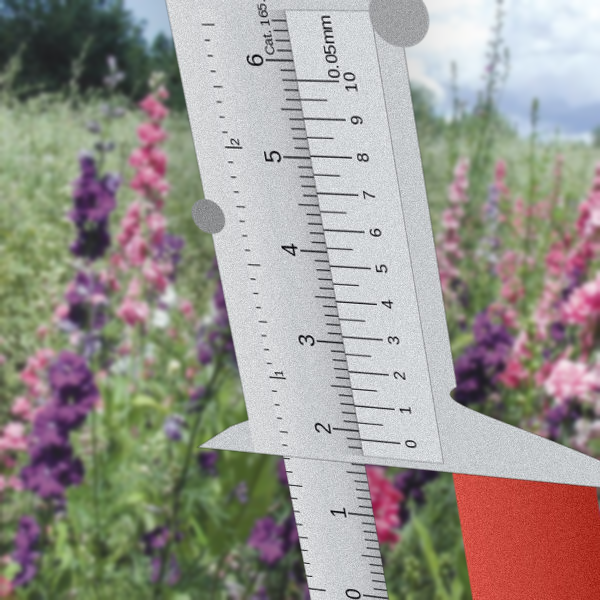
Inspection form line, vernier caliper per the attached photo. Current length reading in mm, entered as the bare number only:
19.0
